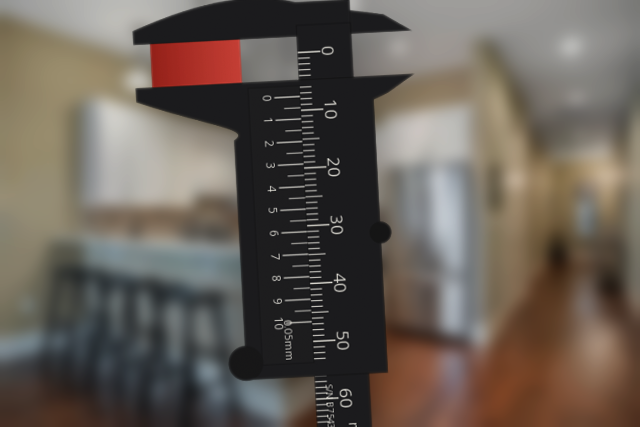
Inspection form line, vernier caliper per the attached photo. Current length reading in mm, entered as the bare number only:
7.6
